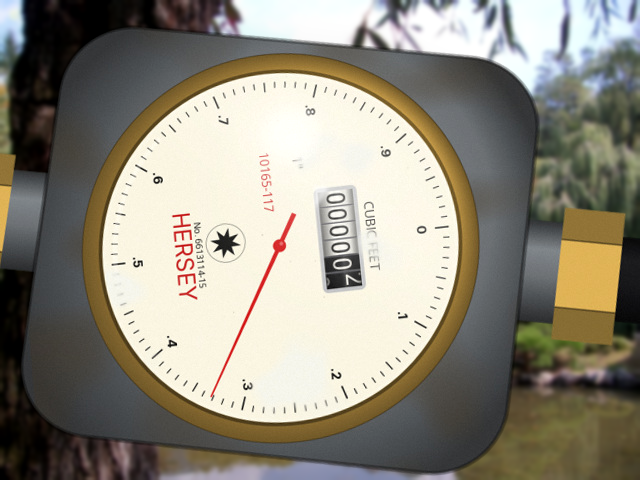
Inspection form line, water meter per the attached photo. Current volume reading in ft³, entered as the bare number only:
2.33
